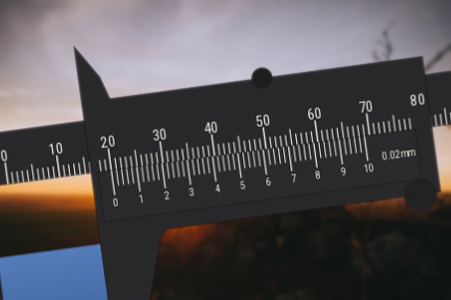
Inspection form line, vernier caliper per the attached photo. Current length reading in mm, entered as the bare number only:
20.0
